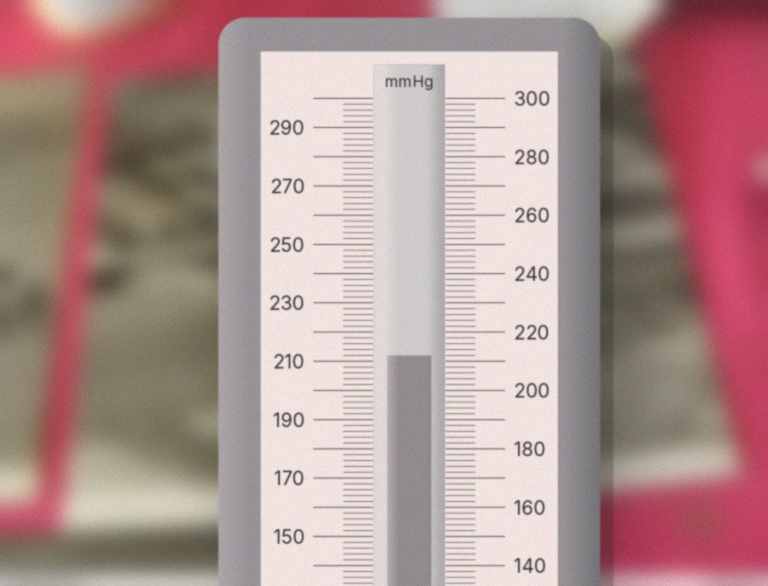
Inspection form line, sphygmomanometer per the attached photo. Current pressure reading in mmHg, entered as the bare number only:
212
